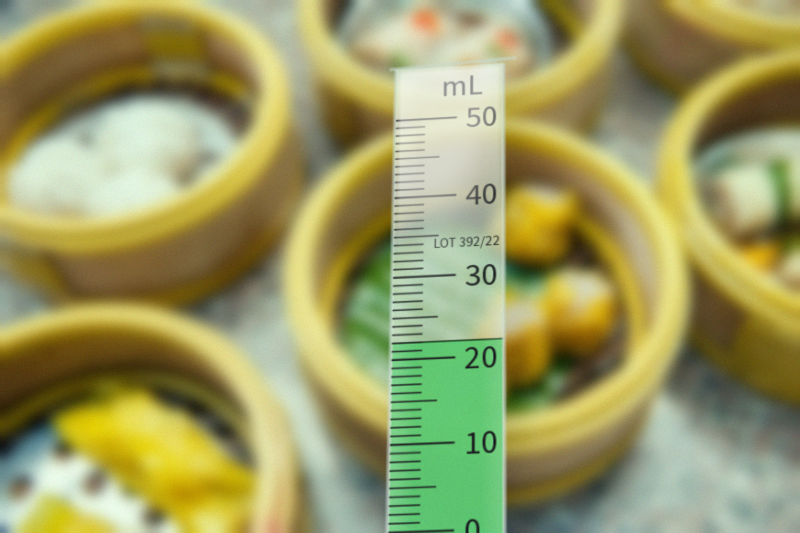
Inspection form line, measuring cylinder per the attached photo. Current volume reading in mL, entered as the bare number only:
22
